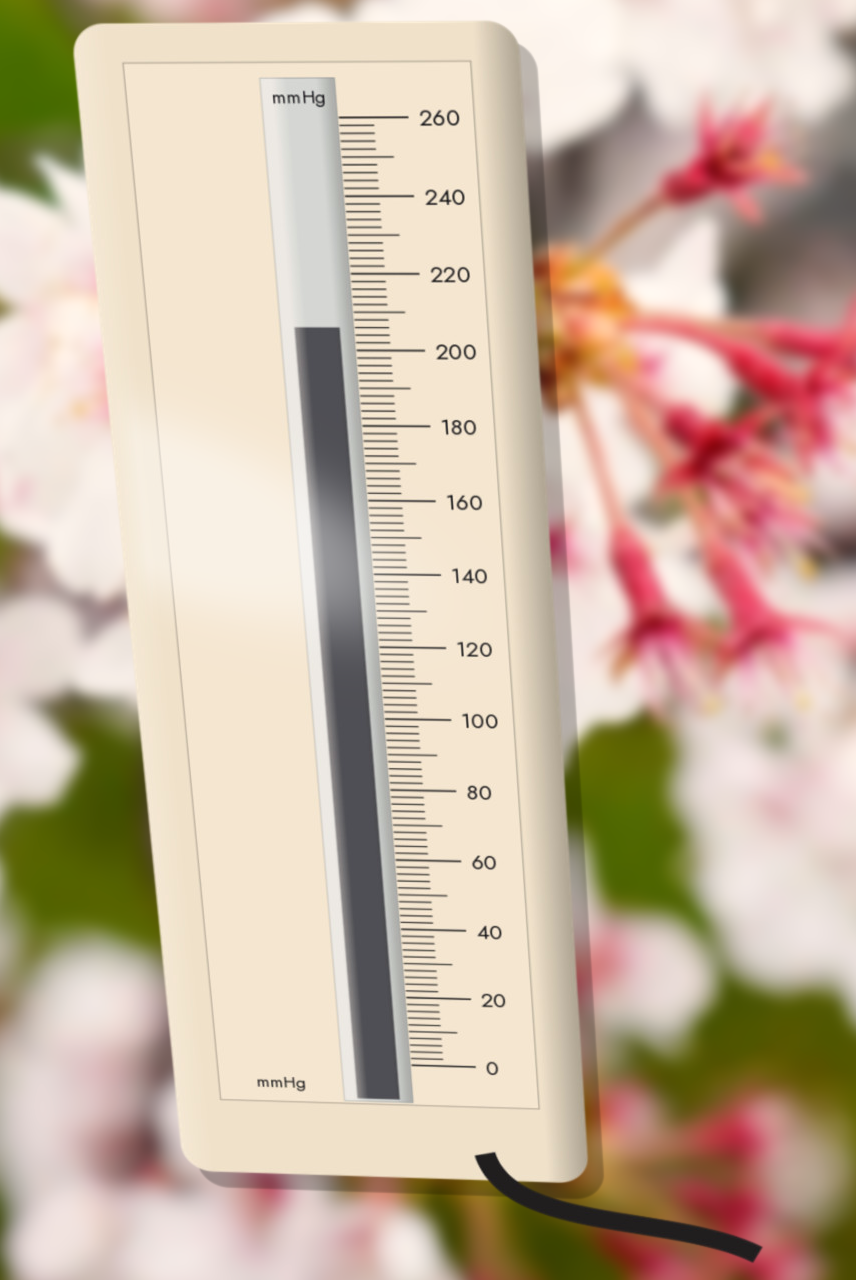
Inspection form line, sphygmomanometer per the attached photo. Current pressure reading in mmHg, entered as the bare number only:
206
